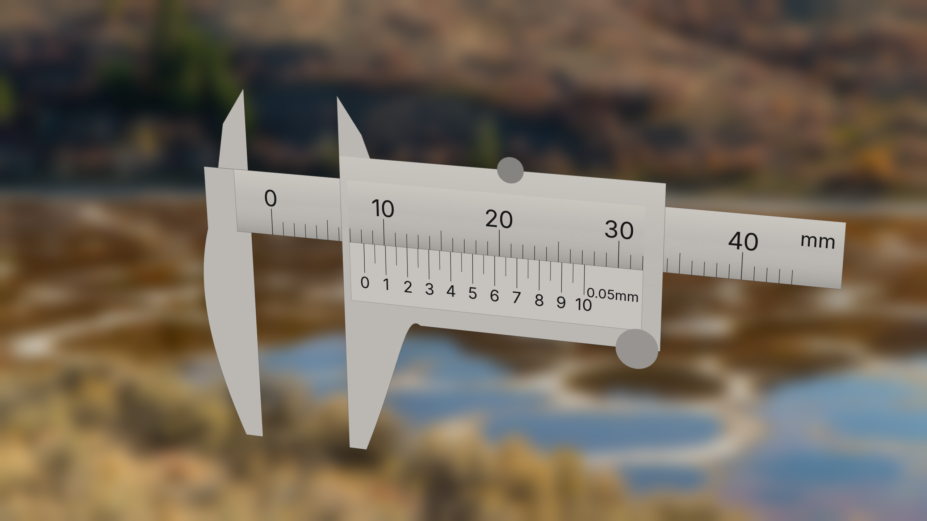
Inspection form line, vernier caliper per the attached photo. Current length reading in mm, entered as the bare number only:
8.2
